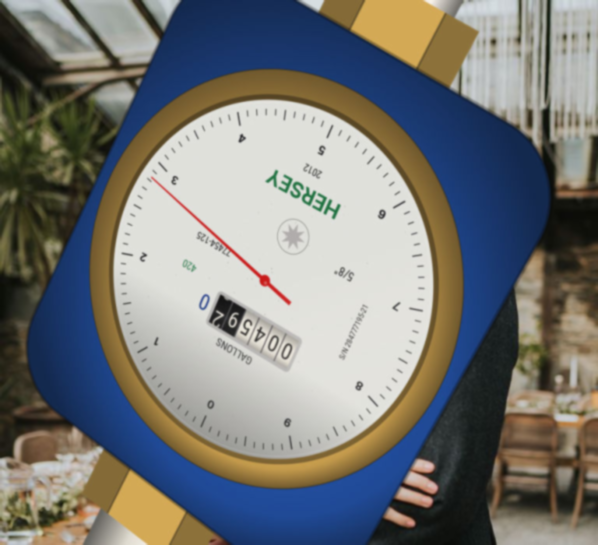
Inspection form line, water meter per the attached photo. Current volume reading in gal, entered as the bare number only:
45922.8
